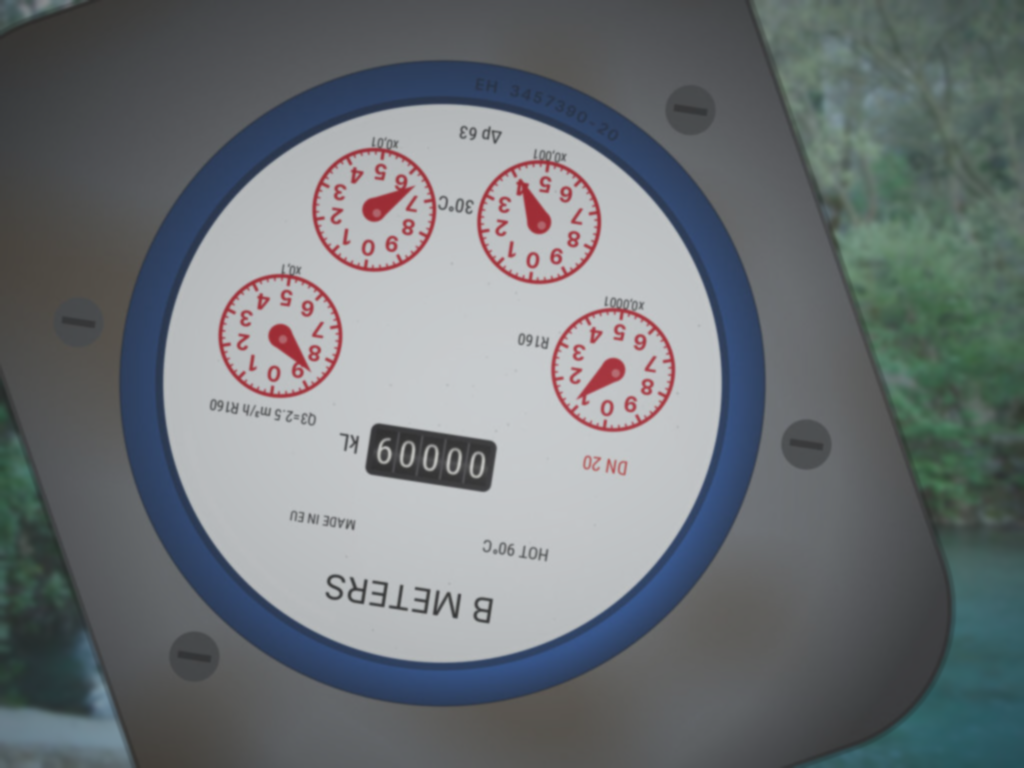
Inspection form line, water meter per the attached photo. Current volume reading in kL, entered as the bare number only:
9.8641
